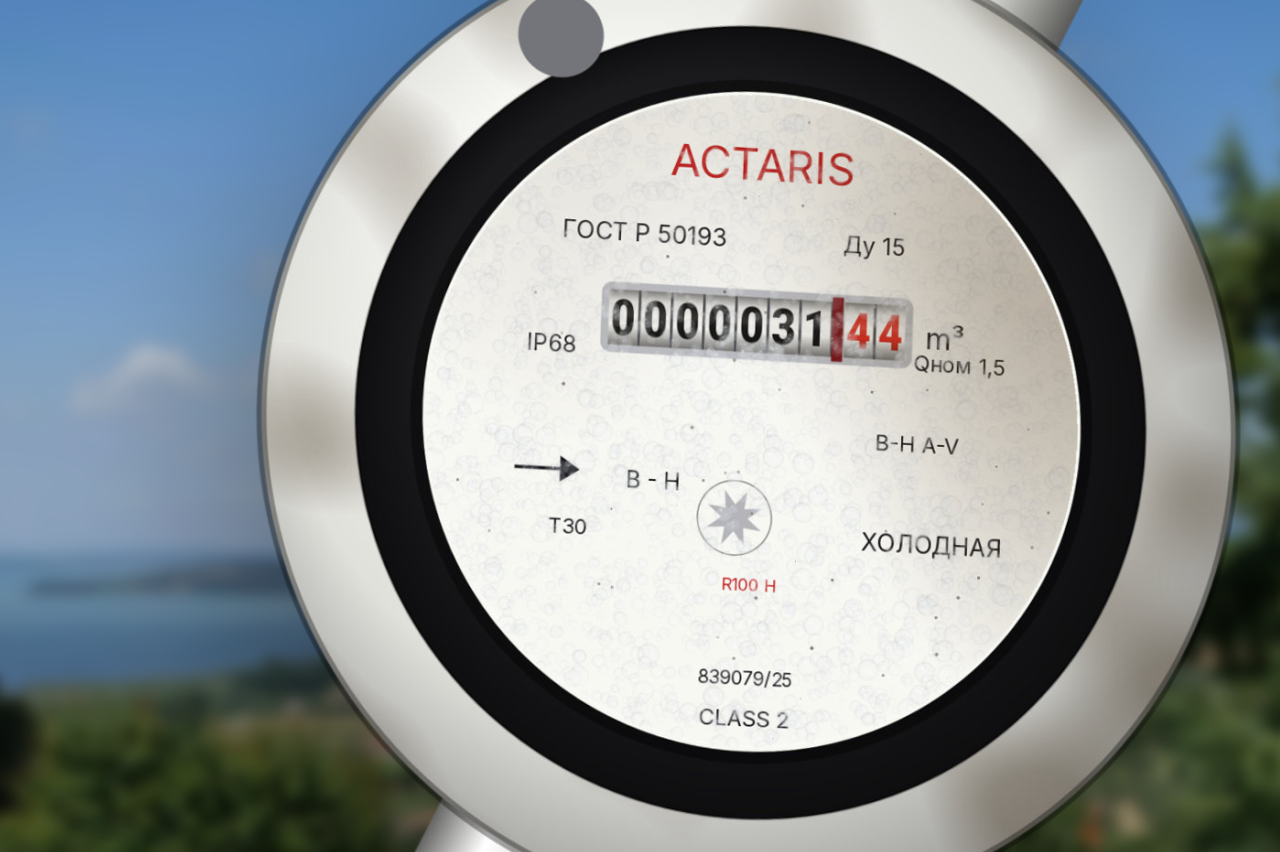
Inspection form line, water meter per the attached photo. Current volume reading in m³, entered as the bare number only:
31.44
